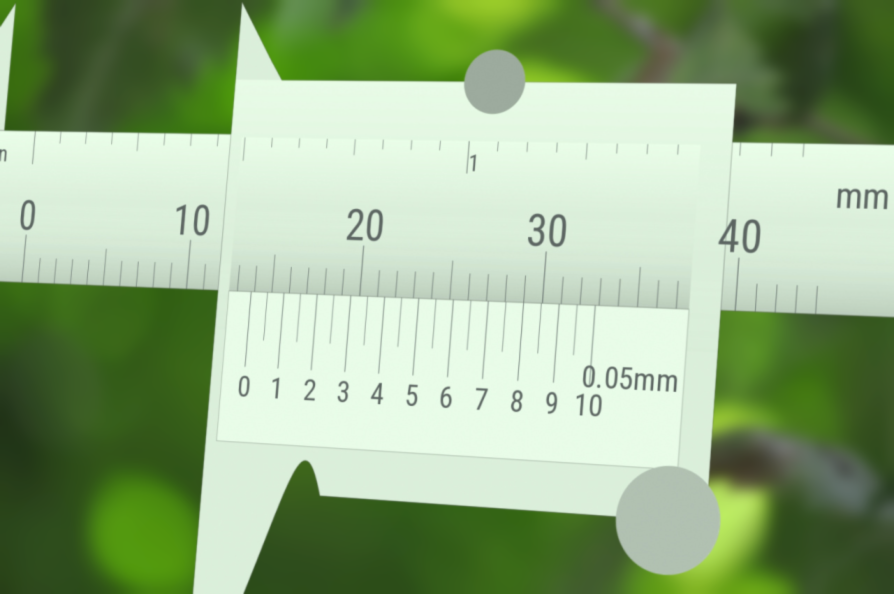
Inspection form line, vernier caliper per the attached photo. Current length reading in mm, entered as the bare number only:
13.8
